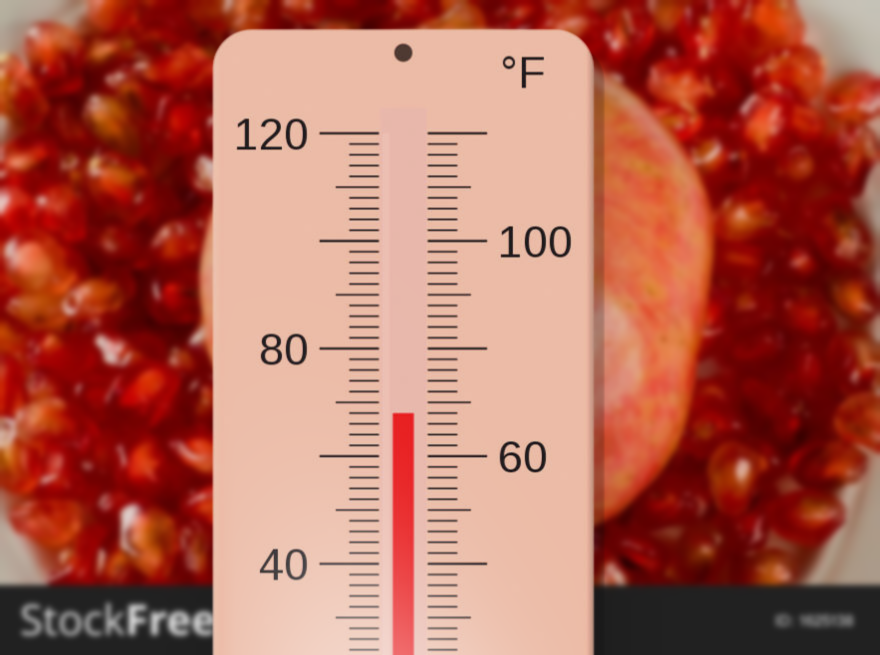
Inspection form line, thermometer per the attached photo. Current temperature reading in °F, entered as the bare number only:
68
